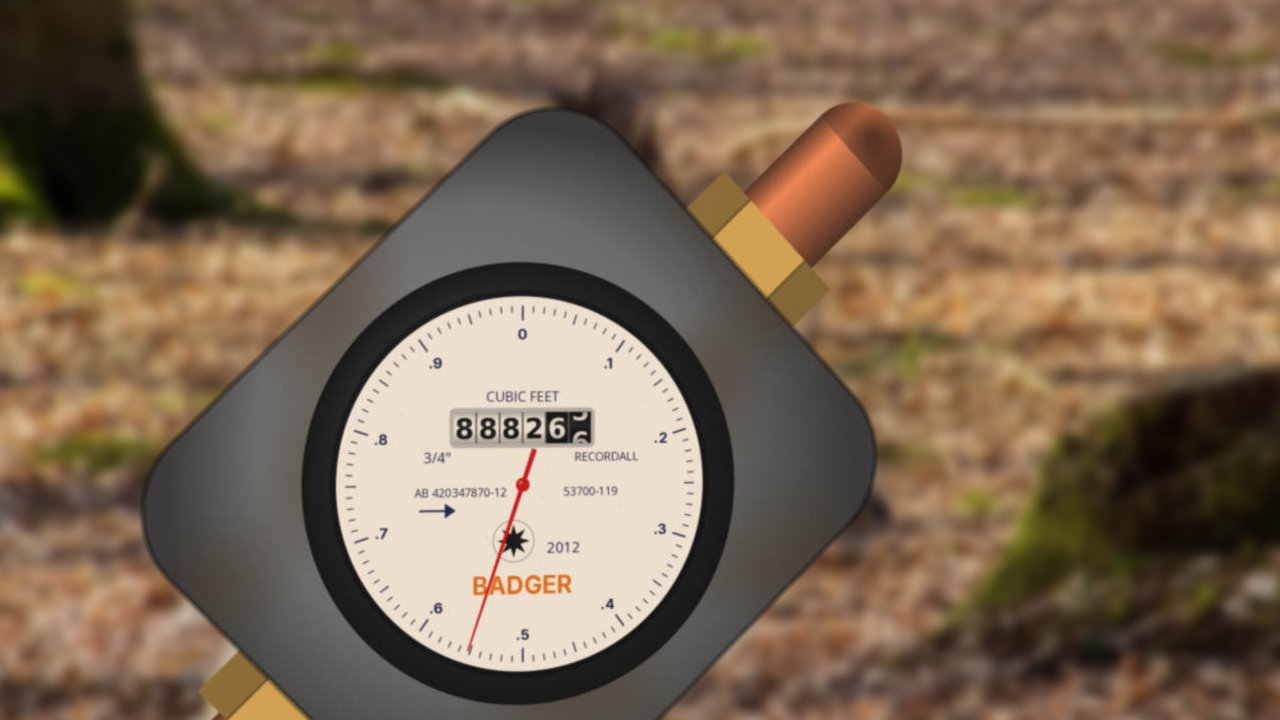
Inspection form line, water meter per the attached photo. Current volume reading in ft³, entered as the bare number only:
888265.55
